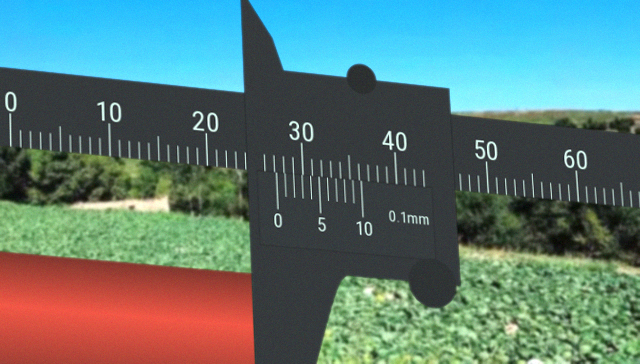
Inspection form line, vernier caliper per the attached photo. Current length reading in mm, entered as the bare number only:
27.2
